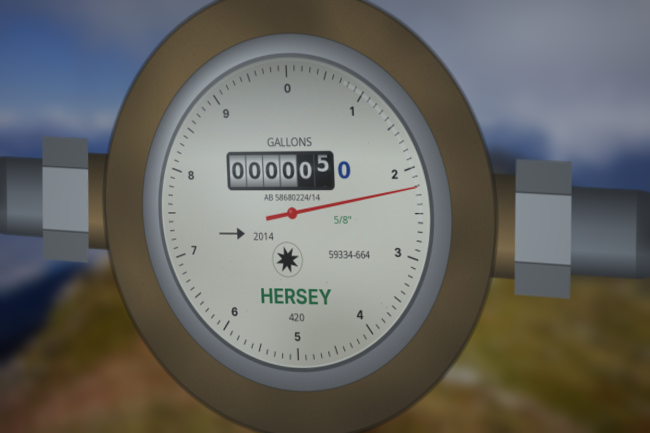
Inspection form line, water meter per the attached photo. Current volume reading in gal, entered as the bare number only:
52.2
